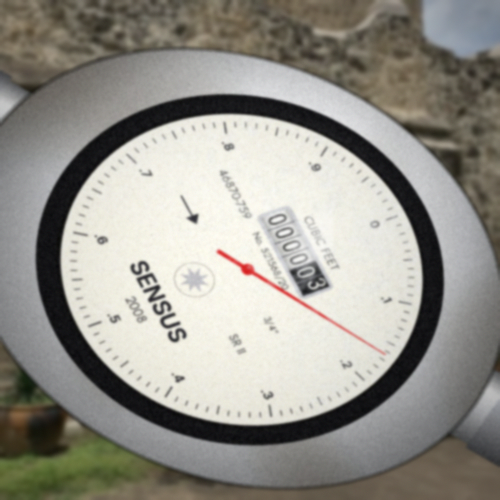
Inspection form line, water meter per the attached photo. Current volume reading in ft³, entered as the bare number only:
3.16
